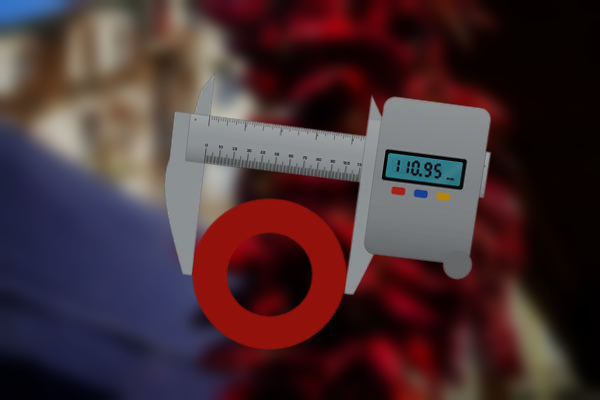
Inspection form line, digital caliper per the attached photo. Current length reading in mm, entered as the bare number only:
110.95
